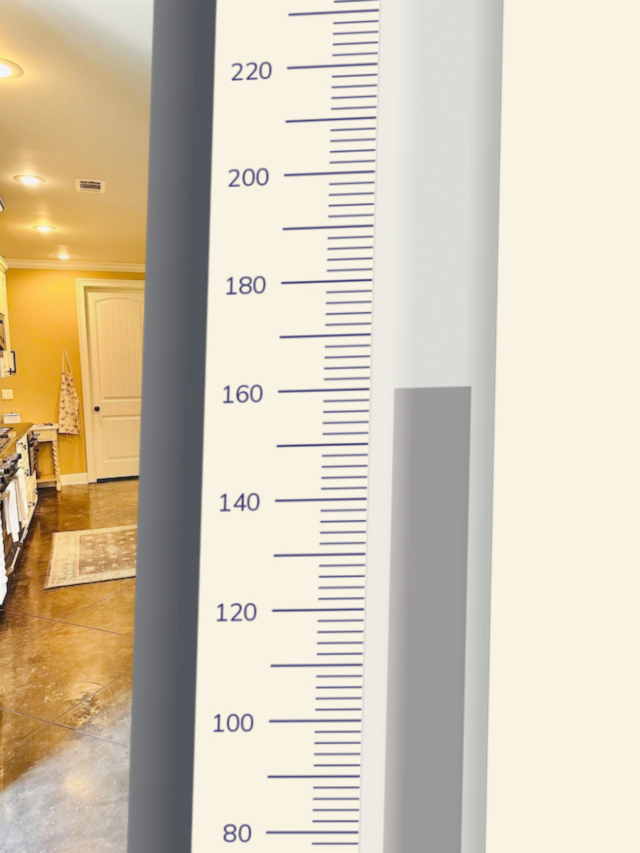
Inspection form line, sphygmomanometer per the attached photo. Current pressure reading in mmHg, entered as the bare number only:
160
